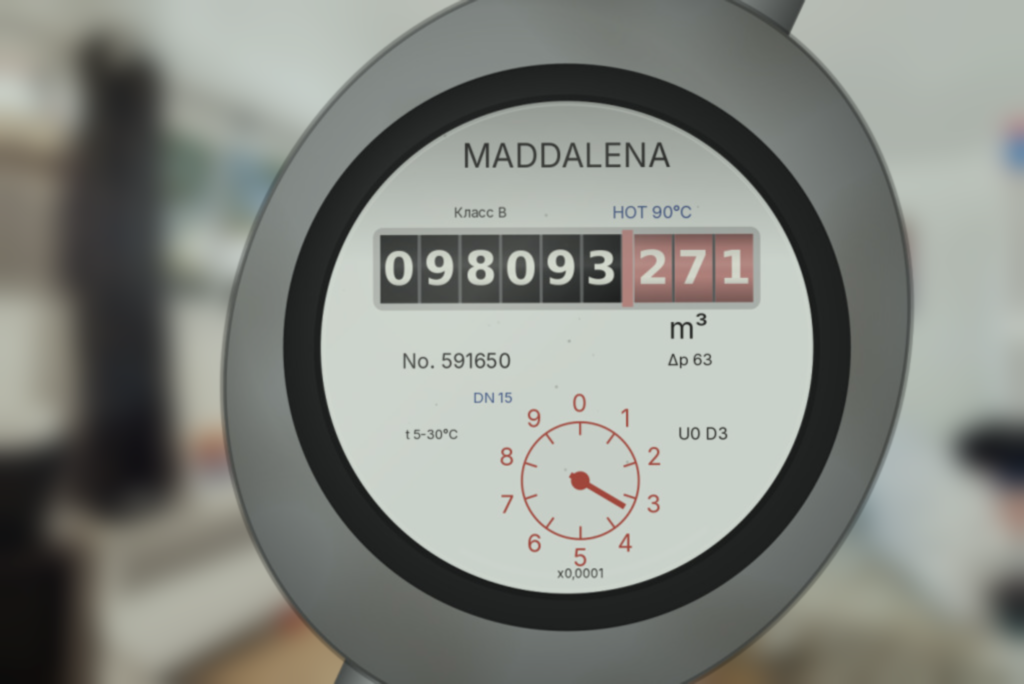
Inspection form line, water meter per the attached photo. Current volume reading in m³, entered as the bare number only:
98093.2713
